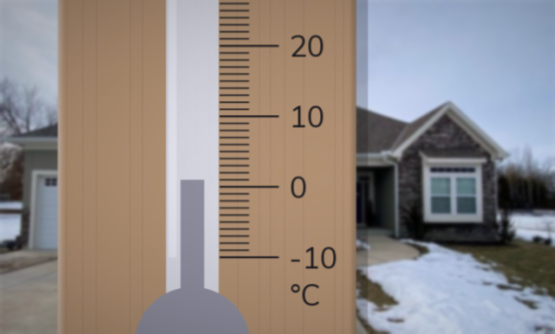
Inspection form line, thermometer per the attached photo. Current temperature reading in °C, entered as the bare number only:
1
